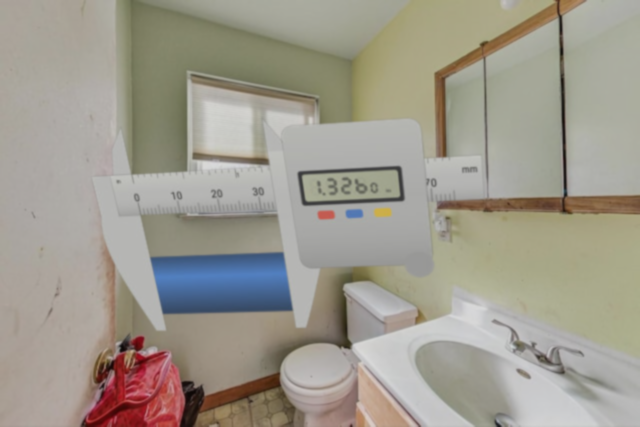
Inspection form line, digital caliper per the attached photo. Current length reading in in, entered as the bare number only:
1.3260
